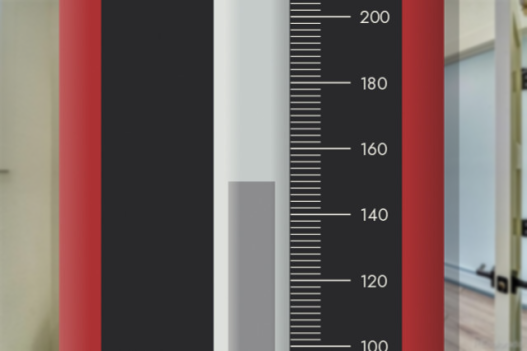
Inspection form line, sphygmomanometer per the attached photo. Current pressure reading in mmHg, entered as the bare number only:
150
